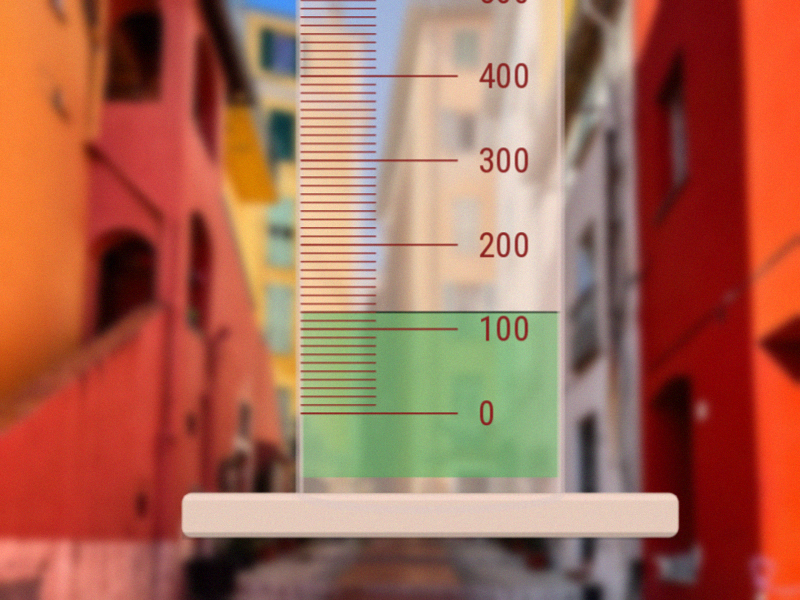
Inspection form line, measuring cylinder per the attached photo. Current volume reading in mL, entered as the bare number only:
120
